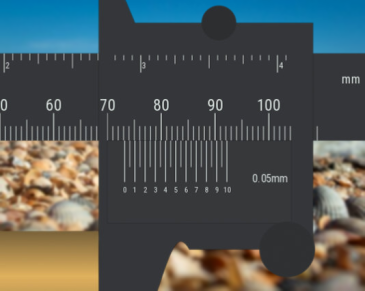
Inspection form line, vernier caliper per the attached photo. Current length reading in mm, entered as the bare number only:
73.2
